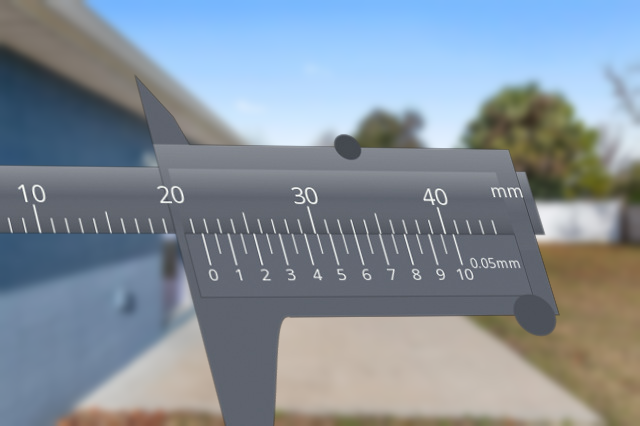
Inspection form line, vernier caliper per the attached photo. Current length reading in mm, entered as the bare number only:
21.6
